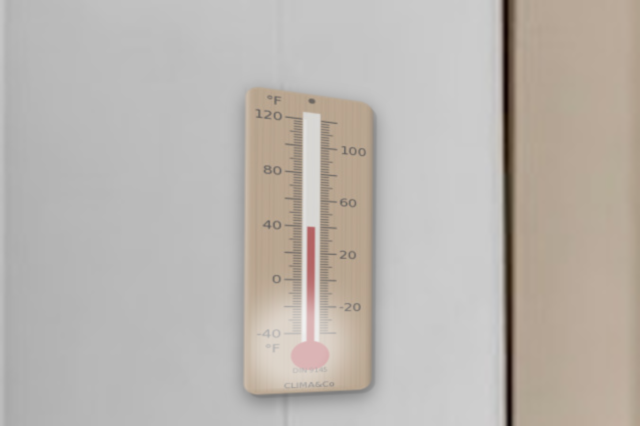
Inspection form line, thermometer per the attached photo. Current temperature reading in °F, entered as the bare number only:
40
